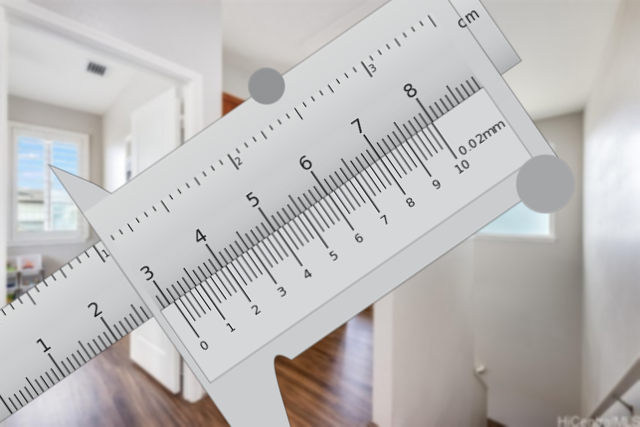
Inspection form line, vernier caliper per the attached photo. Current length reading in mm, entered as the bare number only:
30.8
